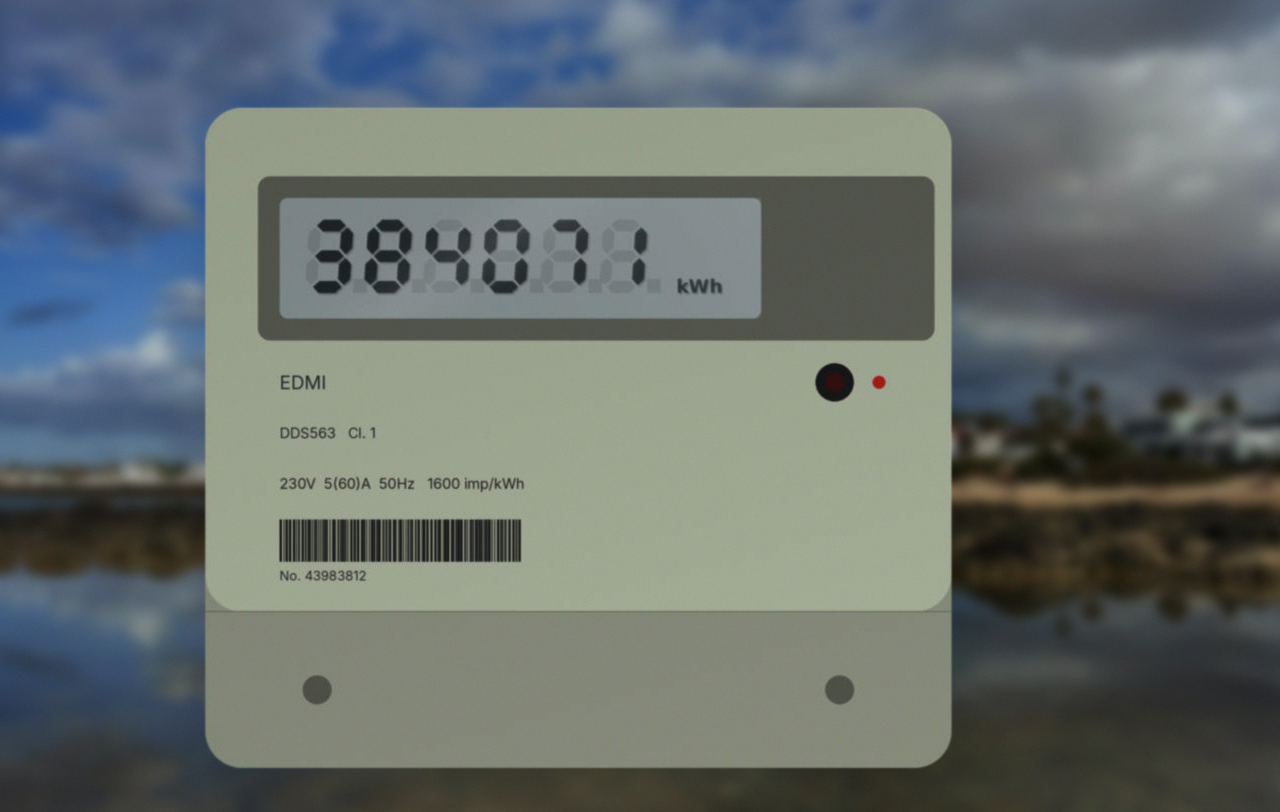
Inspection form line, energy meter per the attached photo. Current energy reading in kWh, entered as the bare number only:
384071
